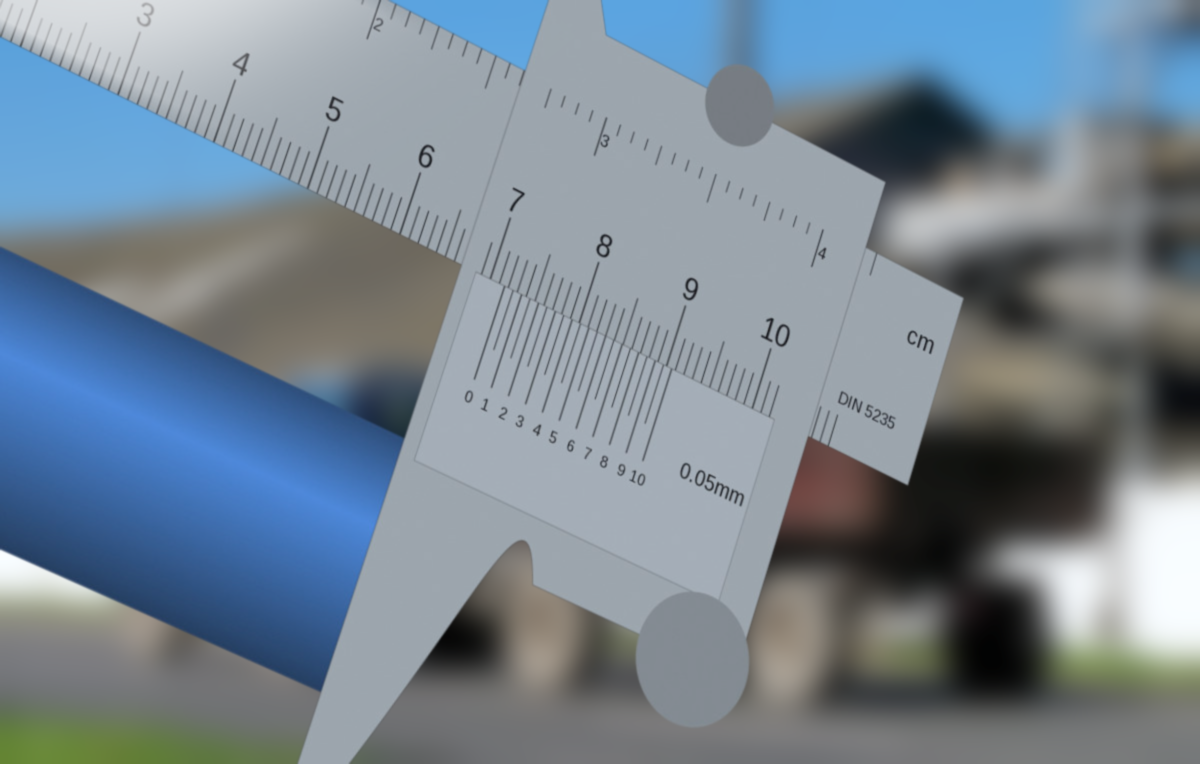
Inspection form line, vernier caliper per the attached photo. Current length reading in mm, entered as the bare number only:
71.6
